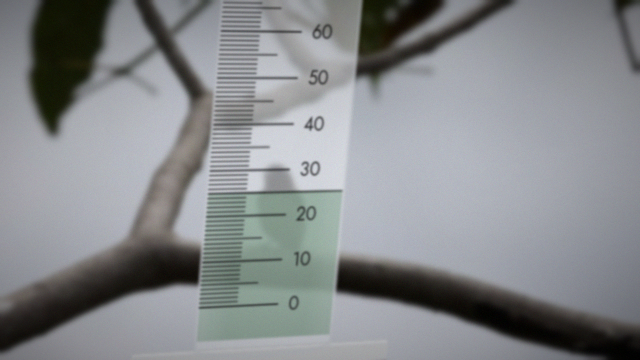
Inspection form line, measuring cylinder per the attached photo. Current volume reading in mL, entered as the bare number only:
25
